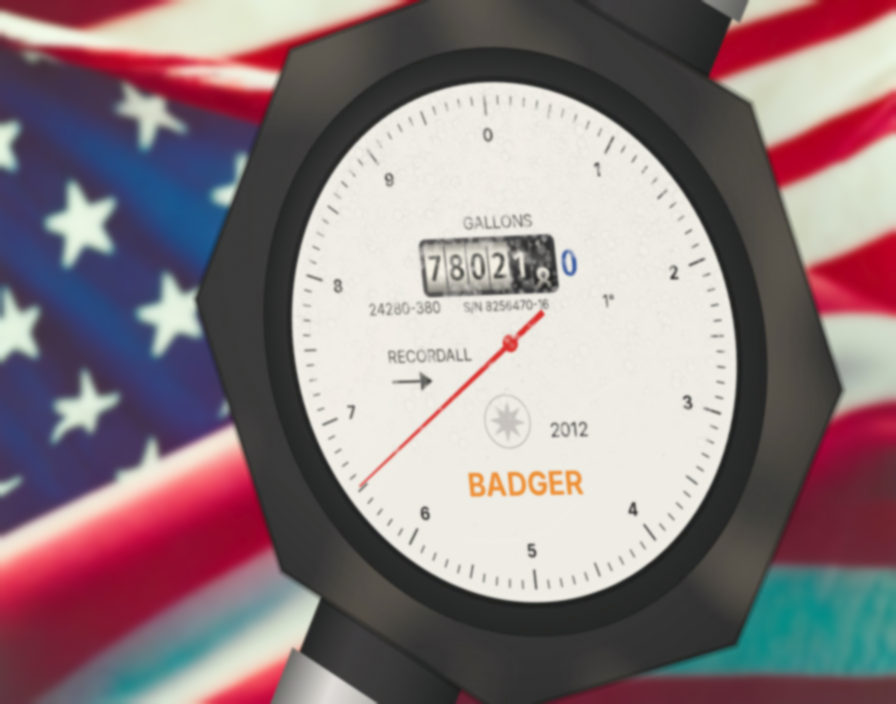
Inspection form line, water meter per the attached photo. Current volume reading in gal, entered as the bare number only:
7802176.5
